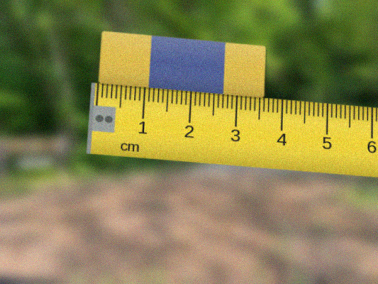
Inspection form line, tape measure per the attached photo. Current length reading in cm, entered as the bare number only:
3.6
